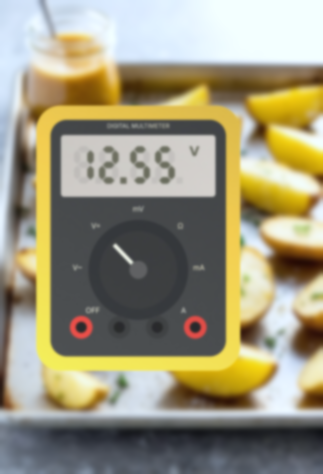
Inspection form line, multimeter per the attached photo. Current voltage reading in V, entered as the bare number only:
12.55
